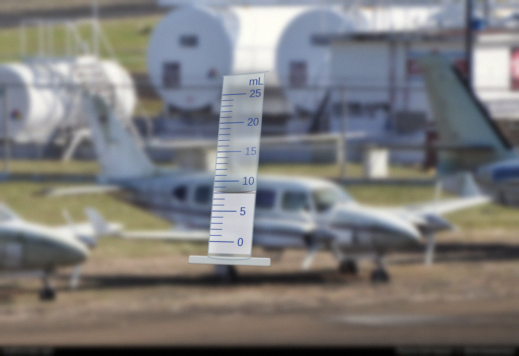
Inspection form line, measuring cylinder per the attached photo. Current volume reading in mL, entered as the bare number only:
8
